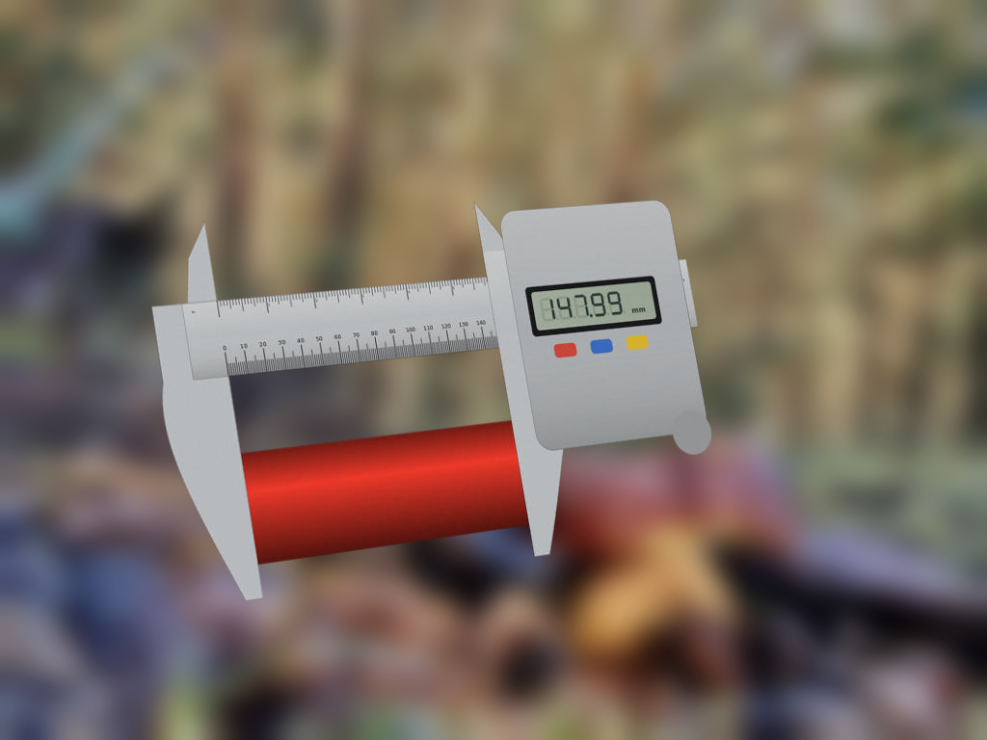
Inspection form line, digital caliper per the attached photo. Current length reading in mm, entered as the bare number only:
147.99
